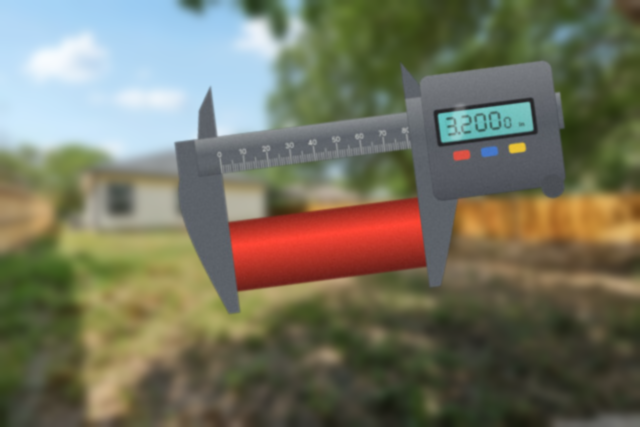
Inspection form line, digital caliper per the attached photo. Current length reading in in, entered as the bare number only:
3.2000
